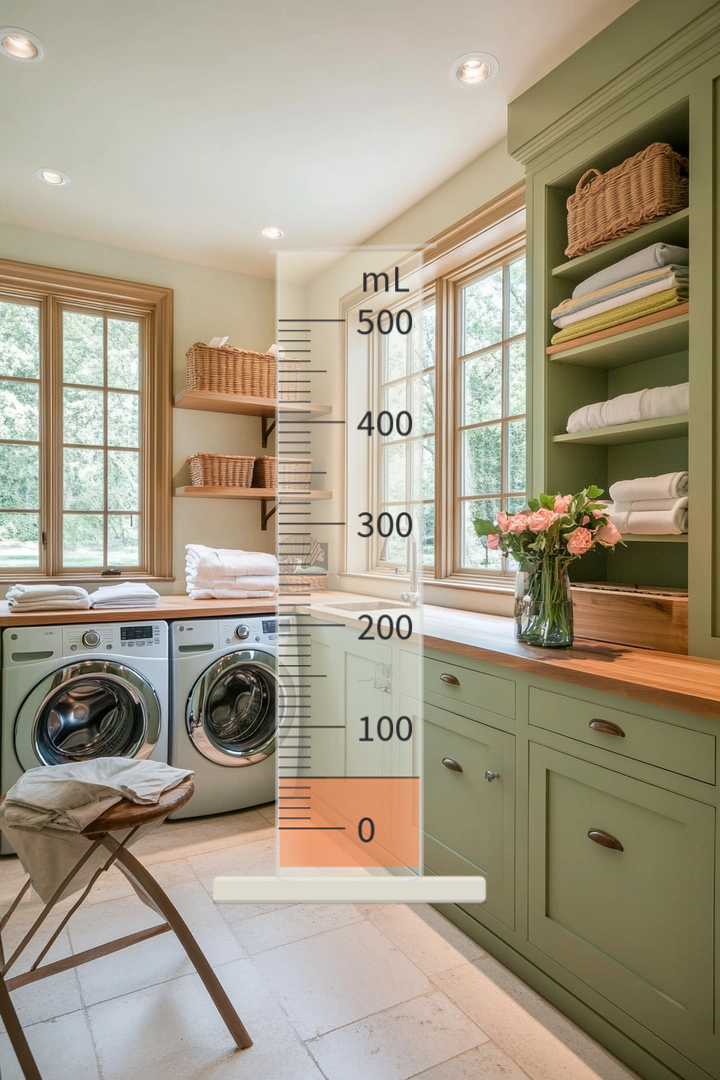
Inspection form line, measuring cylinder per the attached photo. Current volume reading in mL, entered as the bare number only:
50
